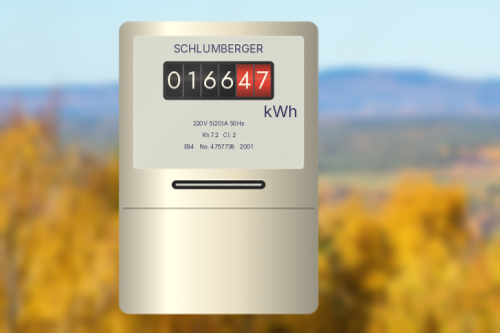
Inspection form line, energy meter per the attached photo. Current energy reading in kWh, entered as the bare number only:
166.47
